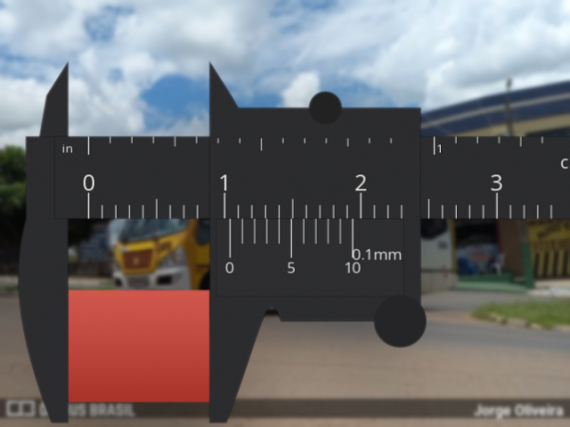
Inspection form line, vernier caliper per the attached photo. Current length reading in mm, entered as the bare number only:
10.4
